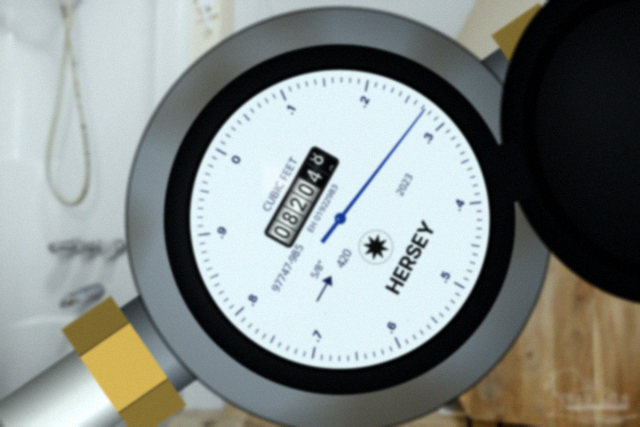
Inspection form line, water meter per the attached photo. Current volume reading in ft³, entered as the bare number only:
82048.27
